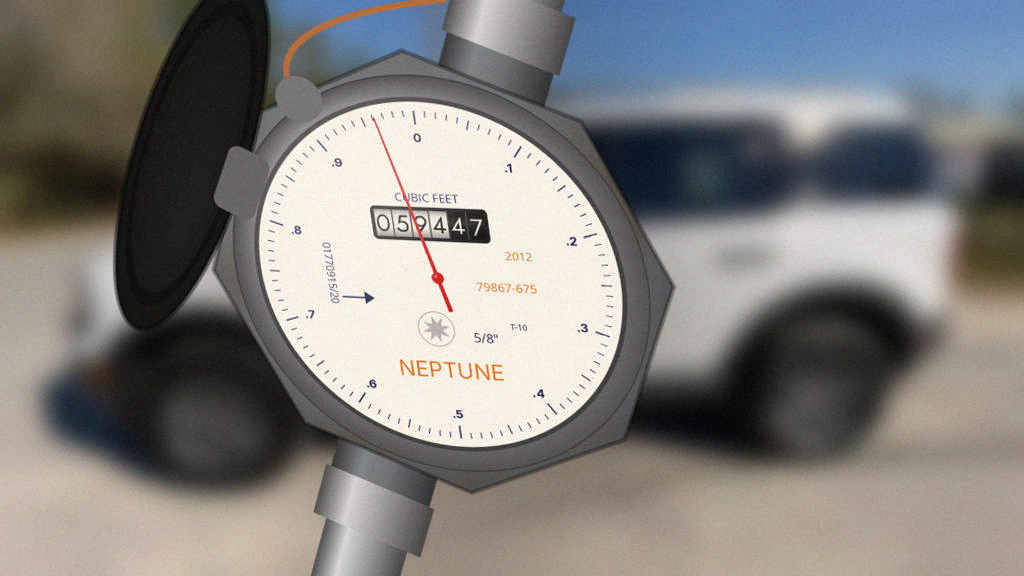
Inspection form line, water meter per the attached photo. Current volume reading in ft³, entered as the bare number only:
59446.96
